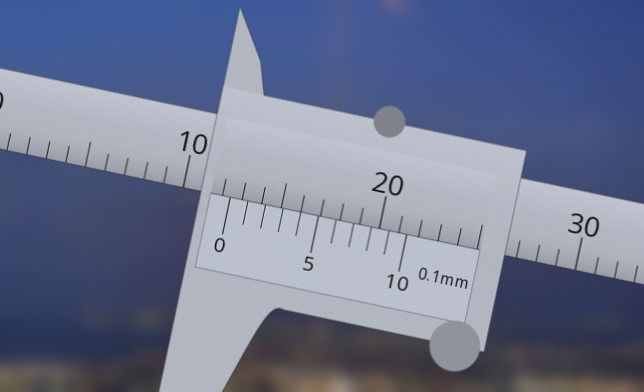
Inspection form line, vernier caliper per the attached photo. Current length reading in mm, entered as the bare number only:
12.4
